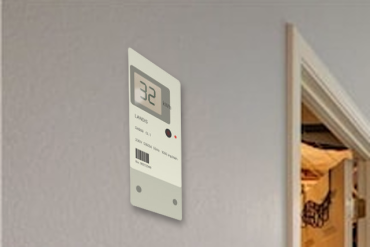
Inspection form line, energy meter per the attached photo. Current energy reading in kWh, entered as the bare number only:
32
